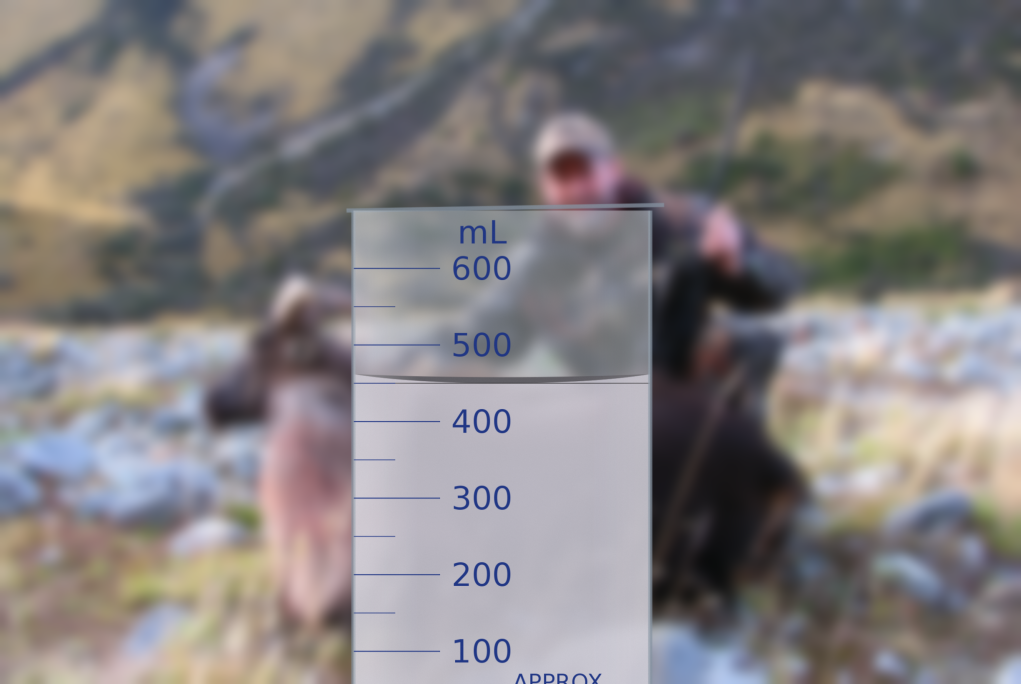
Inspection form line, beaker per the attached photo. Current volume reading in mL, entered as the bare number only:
450
